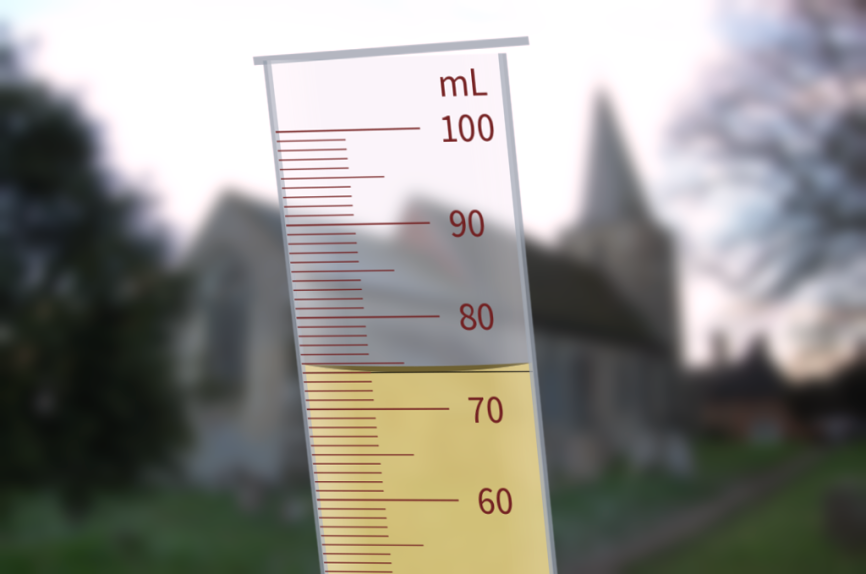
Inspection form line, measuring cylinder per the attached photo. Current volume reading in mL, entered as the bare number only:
74
